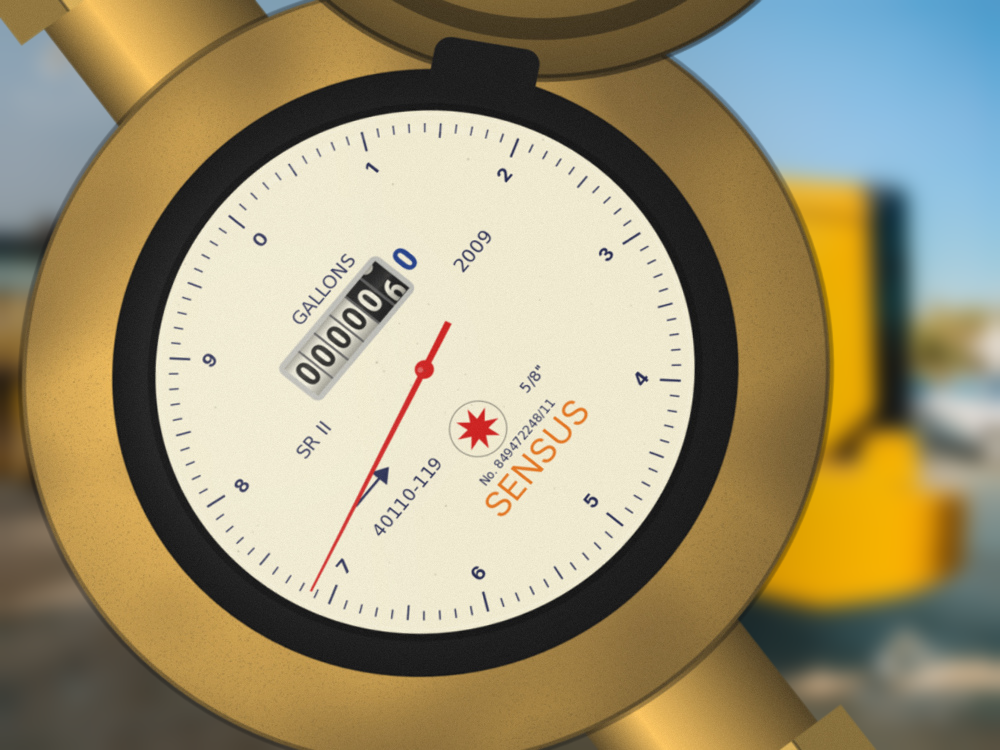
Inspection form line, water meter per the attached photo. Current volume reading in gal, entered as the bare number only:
57.1
